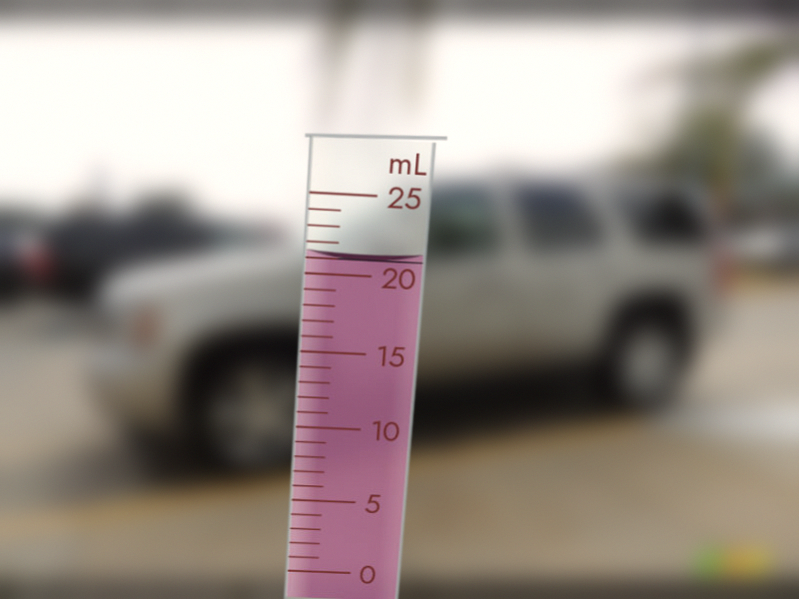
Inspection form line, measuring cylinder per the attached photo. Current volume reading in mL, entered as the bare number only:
21
